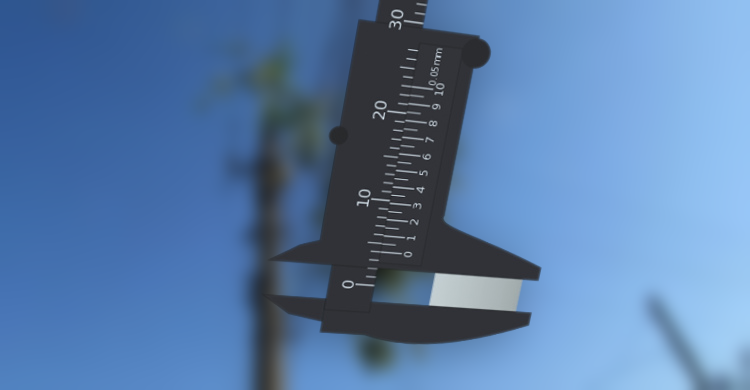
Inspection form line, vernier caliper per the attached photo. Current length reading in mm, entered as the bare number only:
4.0
